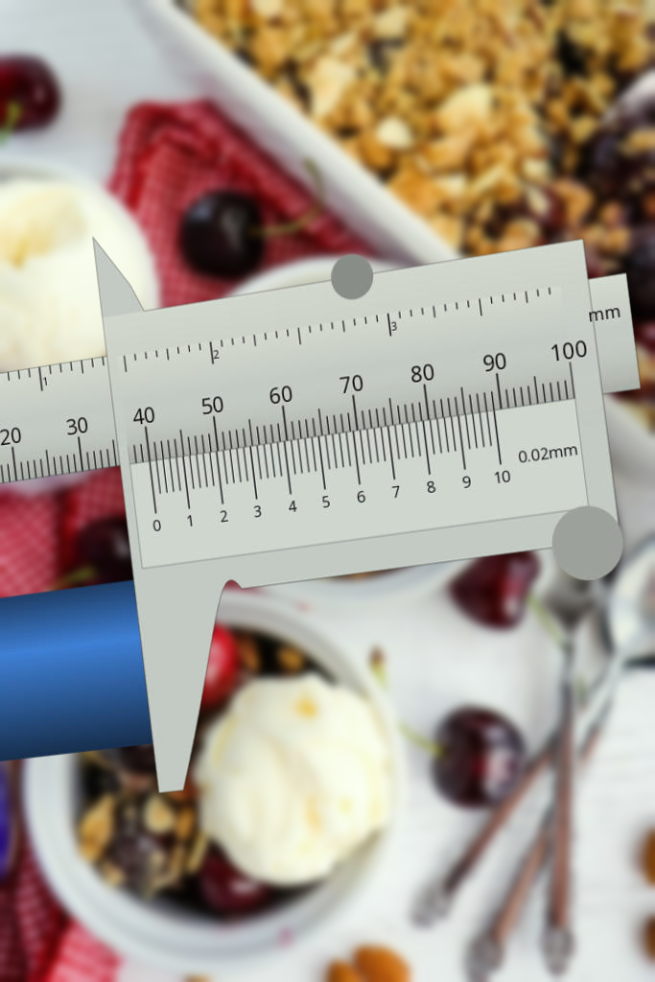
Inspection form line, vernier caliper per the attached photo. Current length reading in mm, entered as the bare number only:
40.0
